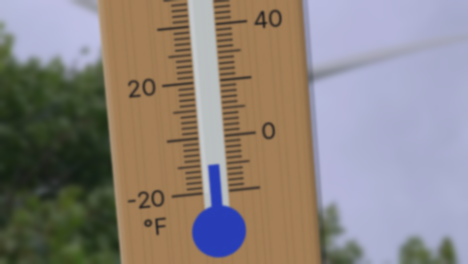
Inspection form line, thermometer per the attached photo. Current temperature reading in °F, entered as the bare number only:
-10
